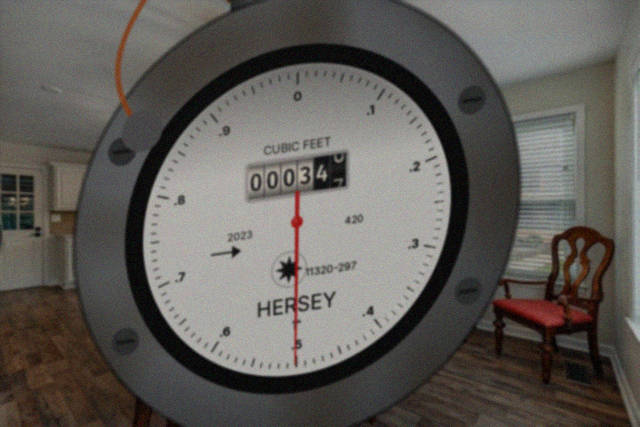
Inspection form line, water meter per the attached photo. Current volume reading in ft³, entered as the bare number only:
346.50
